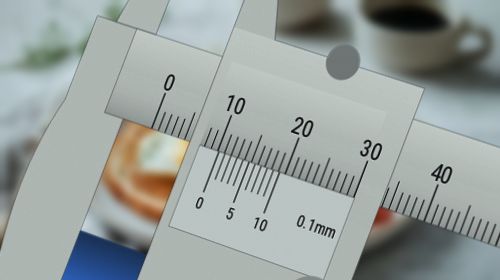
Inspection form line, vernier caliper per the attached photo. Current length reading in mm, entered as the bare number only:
10.2
